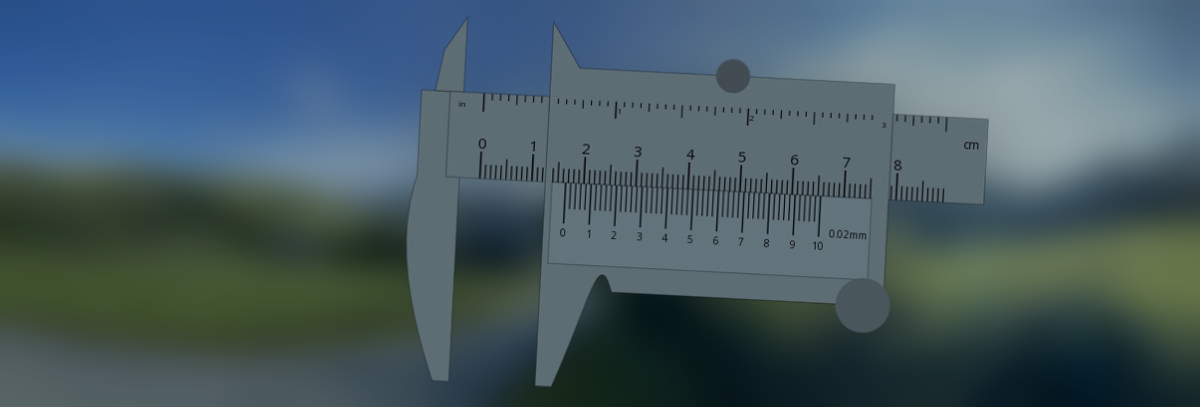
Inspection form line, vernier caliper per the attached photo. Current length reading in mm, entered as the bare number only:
16.5
